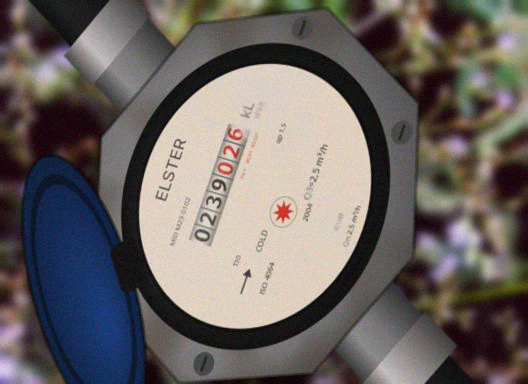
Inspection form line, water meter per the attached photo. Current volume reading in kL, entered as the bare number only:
239.026
